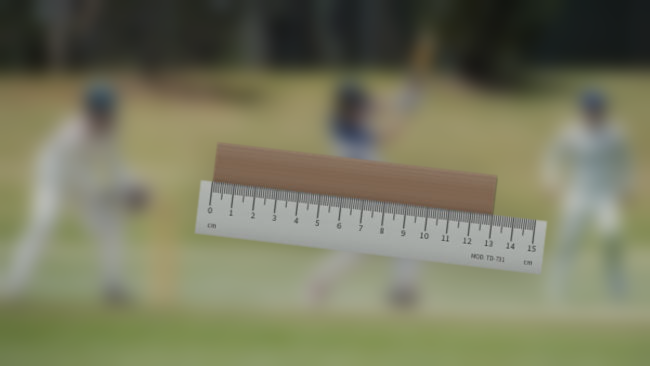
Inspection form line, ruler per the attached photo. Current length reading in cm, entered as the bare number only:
13
